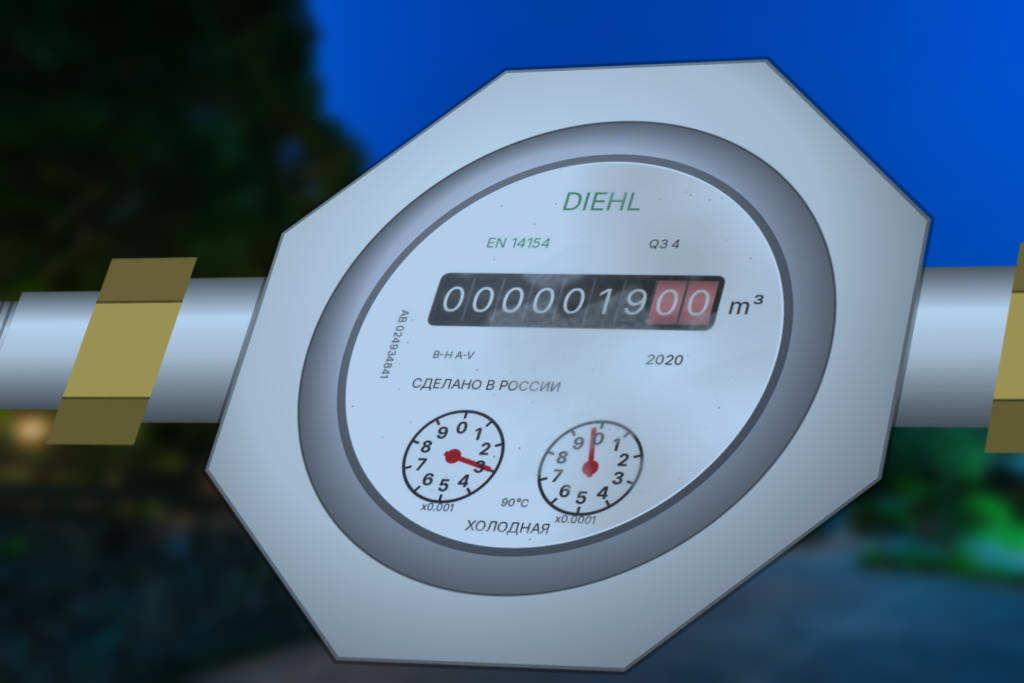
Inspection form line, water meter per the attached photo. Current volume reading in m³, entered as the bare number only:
19.0029
